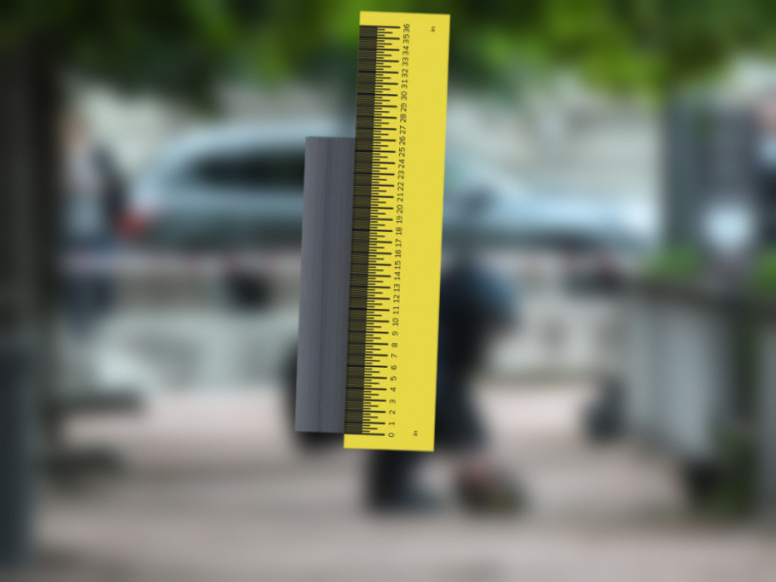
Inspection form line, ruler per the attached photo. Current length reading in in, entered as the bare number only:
26
